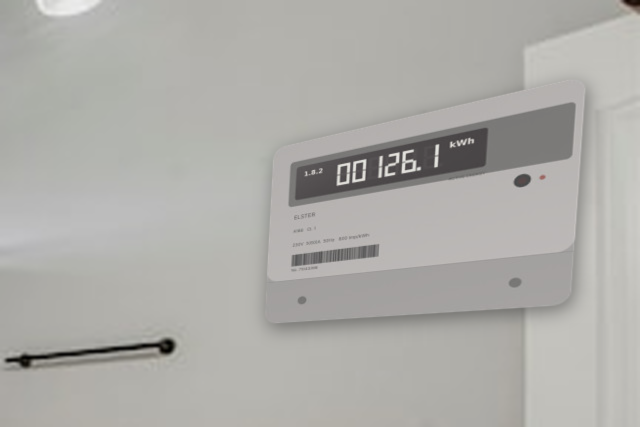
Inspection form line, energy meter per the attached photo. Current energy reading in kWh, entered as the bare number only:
126.1
